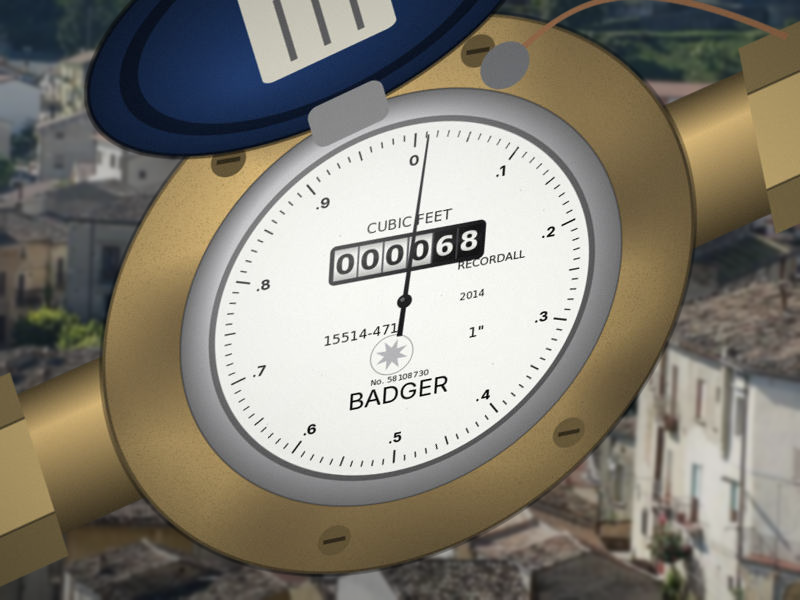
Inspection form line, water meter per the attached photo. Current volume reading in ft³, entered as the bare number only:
68.01
